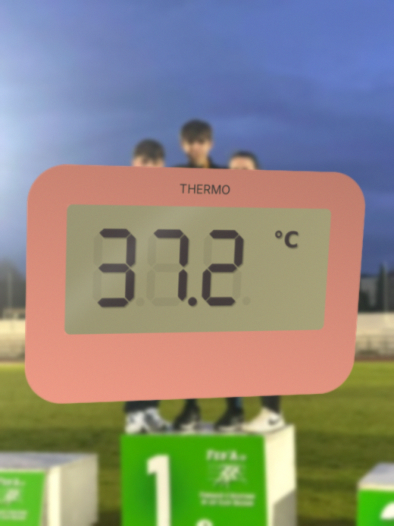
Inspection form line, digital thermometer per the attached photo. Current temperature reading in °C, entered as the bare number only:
37.2
